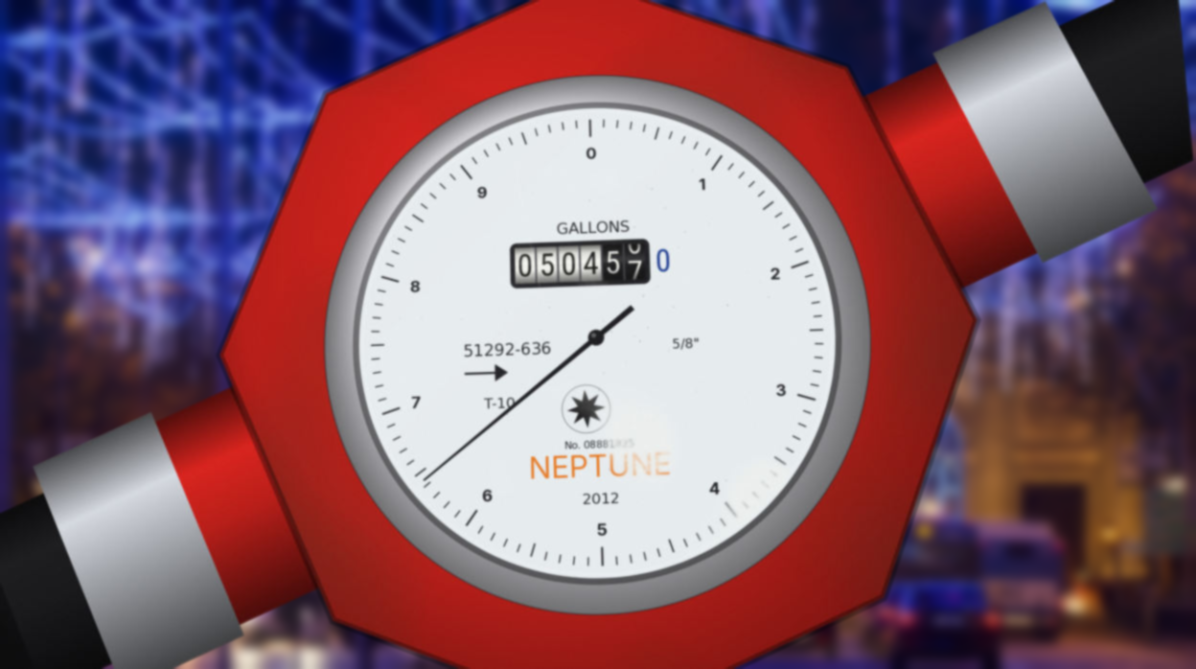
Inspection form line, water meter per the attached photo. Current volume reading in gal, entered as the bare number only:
504566.4
